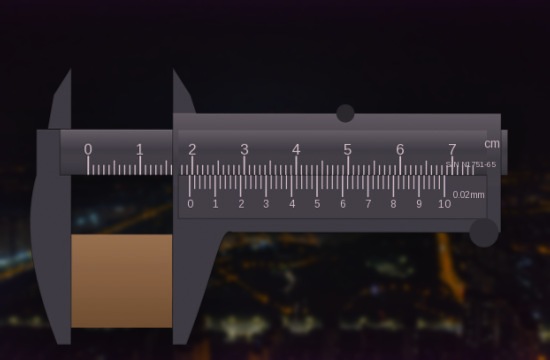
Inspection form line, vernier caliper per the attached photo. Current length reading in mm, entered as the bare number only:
19.5
